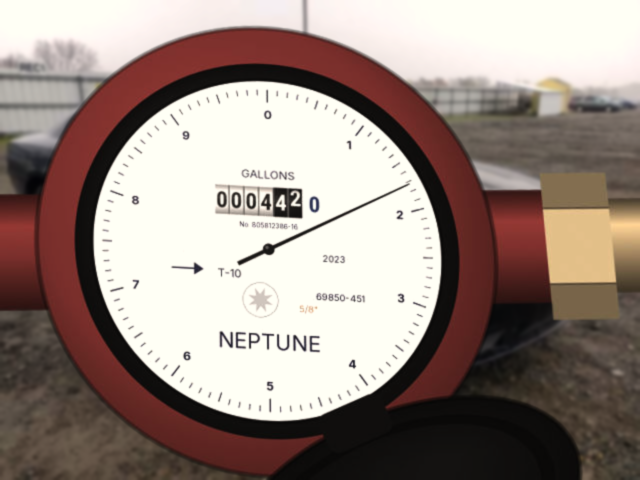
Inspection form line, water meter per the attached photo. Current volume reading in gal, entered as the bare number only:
4421.7
